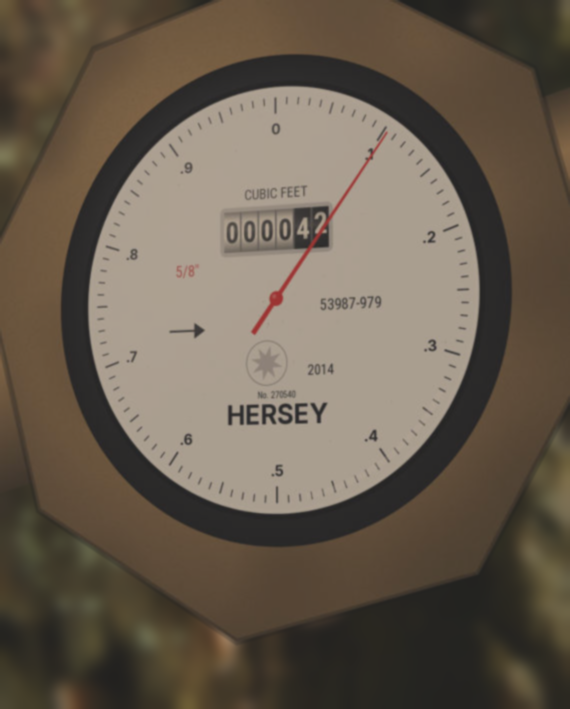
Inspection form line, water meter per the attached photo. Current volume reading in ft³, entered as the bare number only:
42.10
